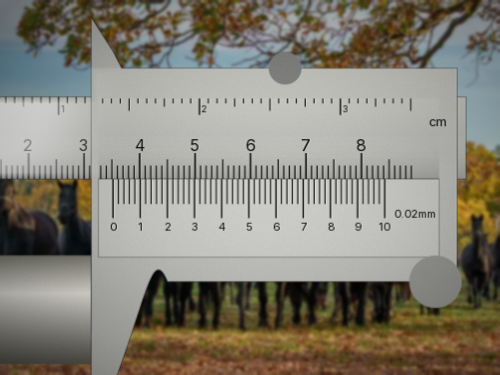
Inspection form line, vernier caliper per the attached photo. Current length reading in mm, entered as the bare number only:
35.2
